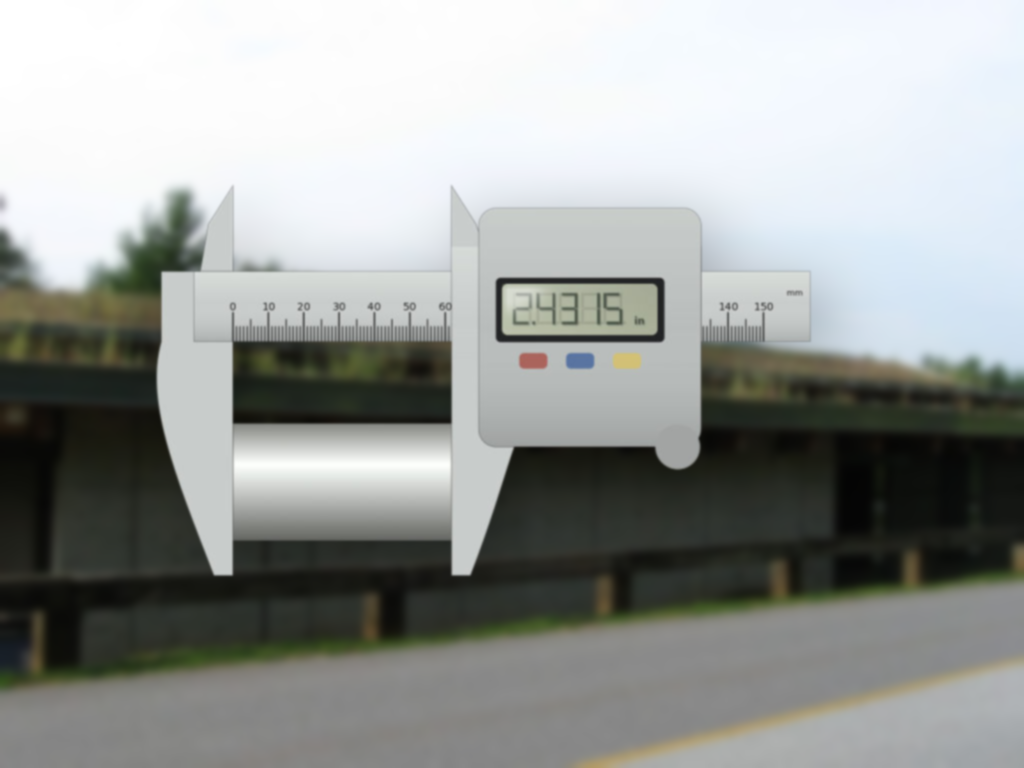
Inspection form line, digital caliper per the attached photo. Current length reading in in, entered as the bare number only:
2.4315
